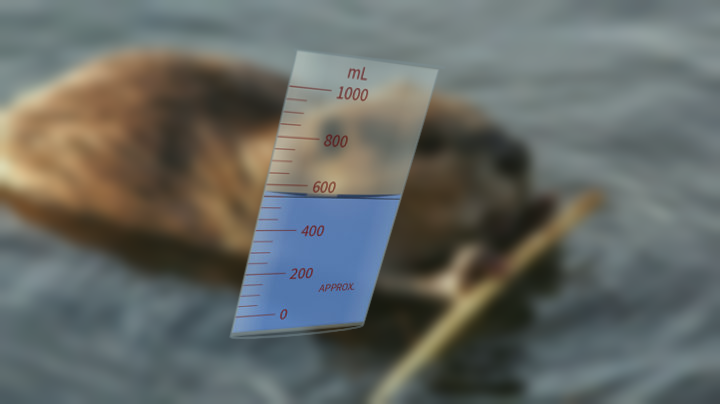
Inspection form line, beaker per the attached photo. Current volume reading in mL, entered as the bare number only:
550
